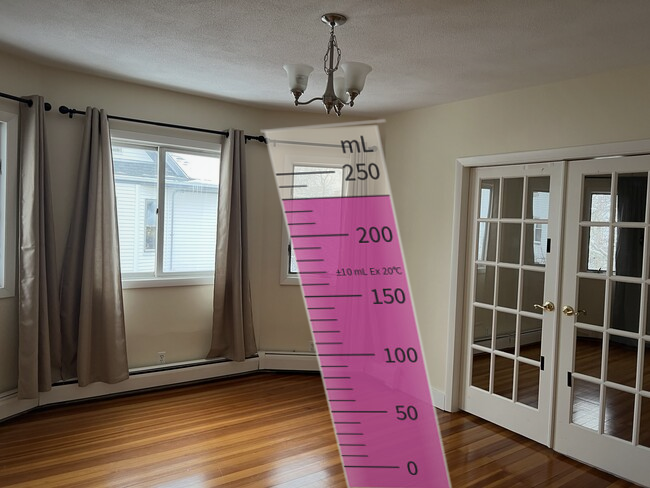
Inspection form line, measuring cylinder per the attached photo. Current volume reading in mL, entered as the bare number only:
230
